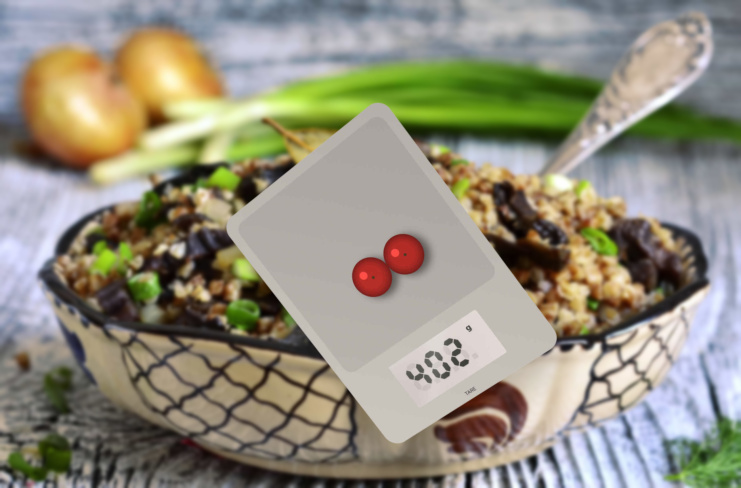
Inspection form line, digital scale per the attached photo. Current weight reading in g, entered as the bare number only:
402
